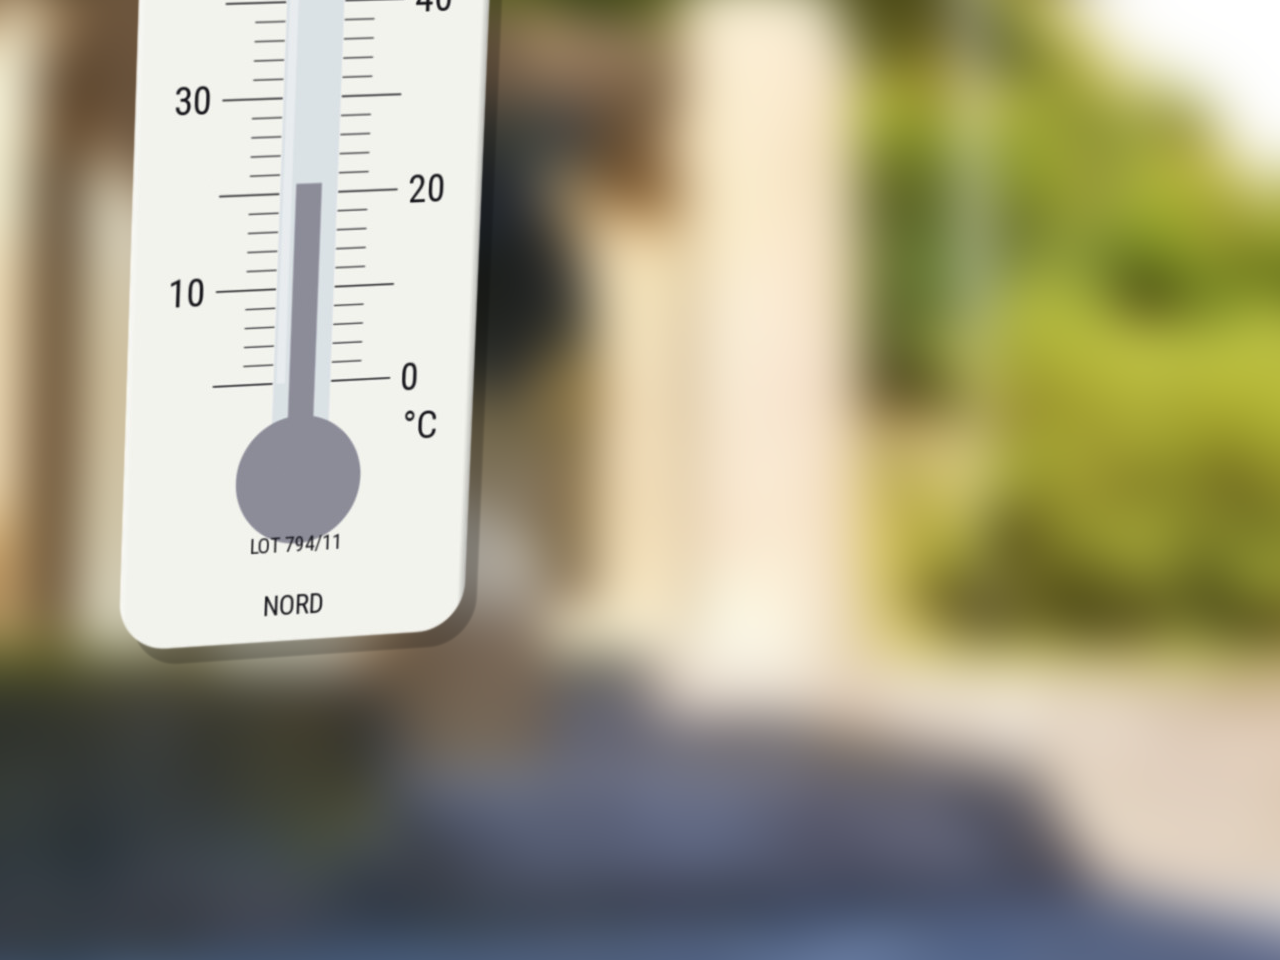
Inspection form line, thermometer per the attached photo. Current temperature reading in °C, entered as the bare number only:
21
